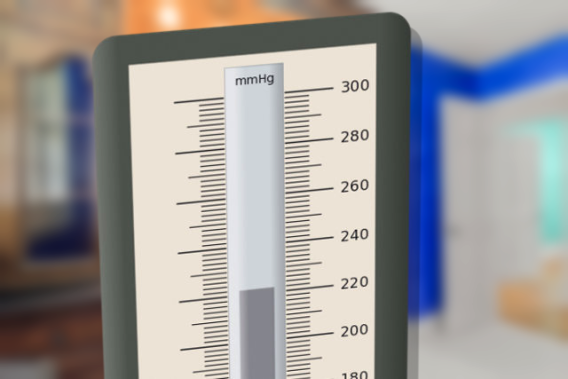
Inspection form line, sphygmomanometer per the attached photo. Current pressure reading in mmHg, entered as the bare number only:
222
